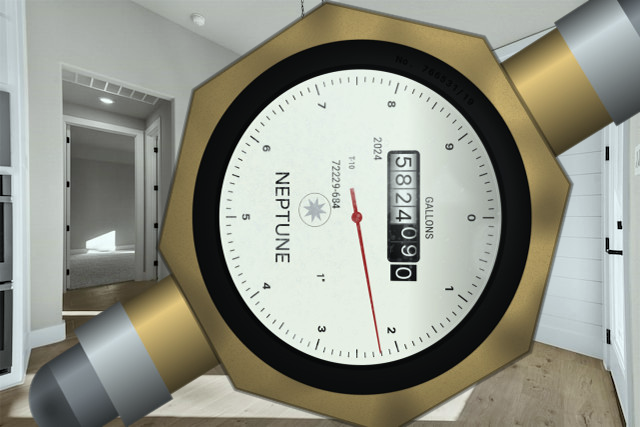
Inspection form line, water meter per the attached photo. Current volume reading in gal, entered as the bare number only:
5824092.2
